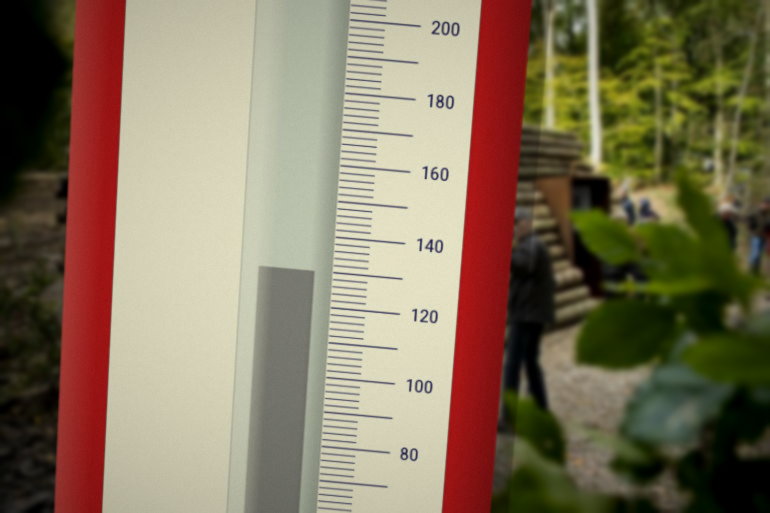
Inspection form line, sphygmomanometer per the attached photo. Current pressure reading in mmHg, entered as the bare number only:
130
